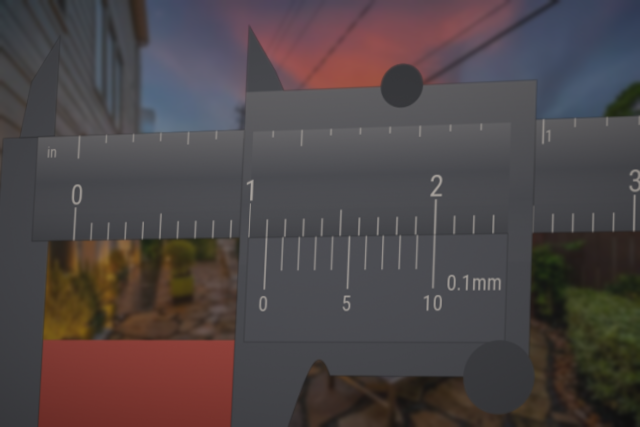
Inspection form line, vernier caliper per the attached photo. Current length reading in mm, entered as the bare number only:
11.0
